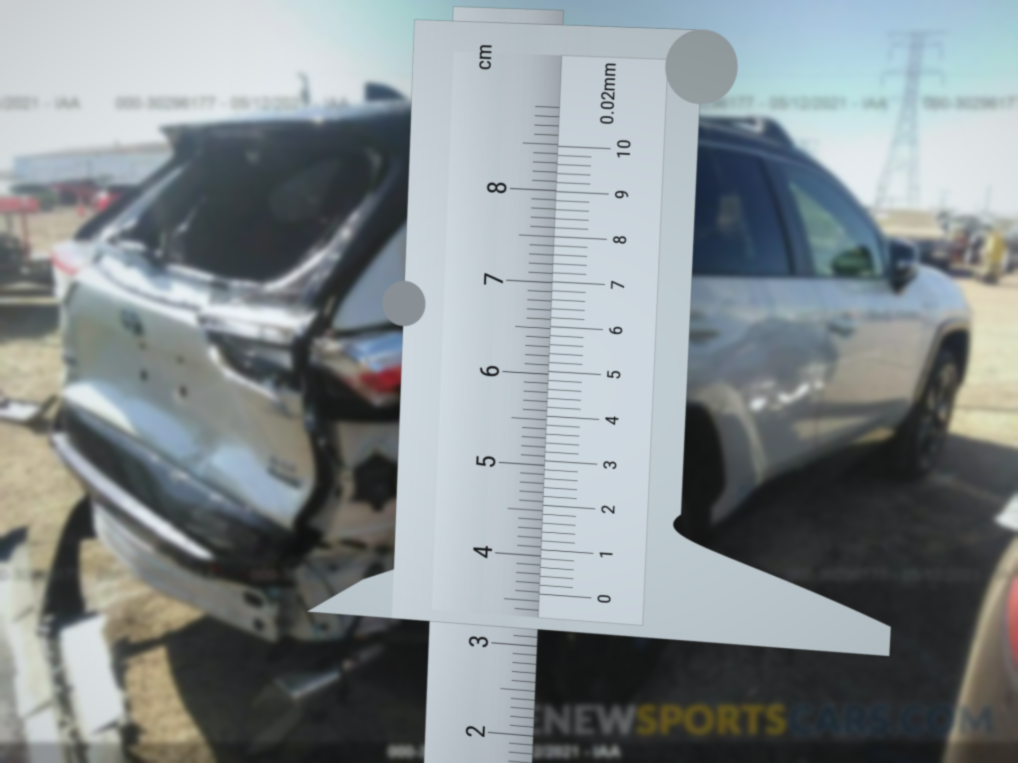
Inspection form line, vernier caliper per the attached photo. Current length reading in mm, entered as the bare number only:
35.8
